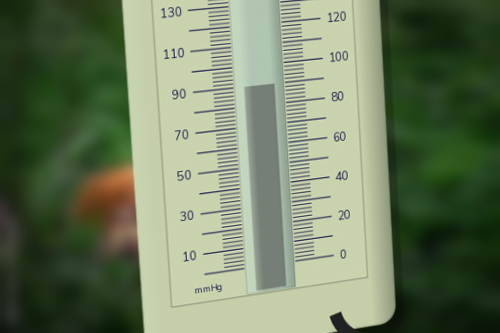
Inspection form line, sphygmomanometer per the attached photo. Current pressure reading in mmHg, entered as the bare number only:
90
